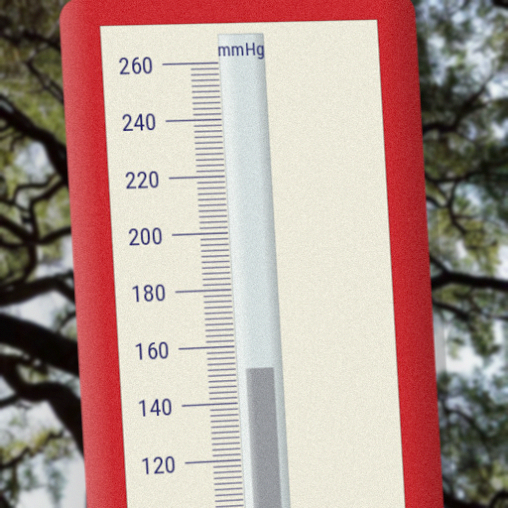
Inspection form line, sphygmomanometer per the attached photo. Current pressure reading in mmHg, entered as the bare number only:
152
